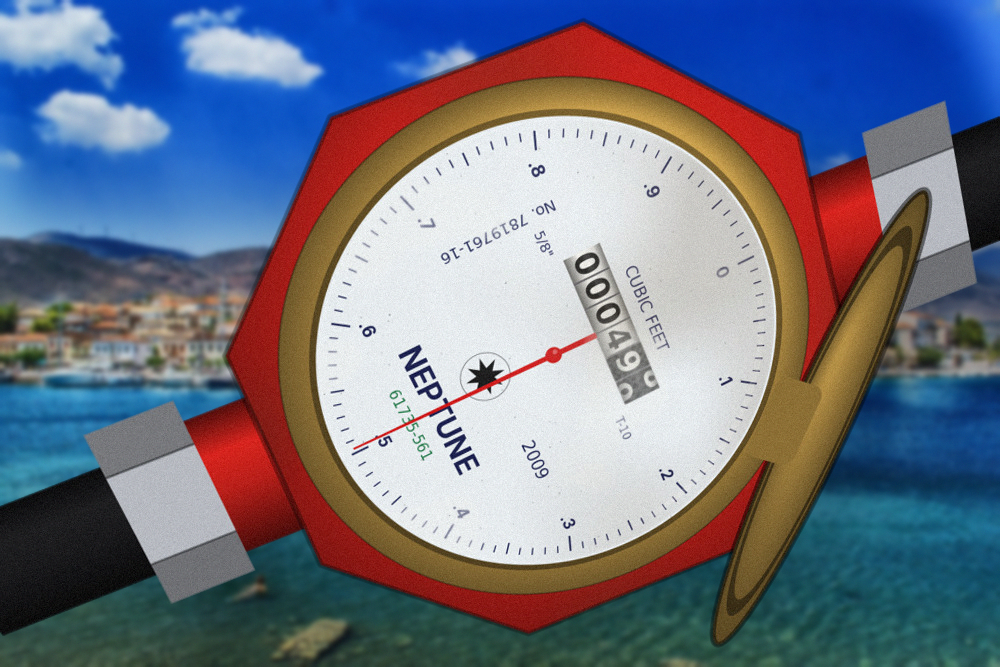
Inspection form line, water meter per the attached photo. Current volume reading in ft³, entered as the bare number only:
498.50
